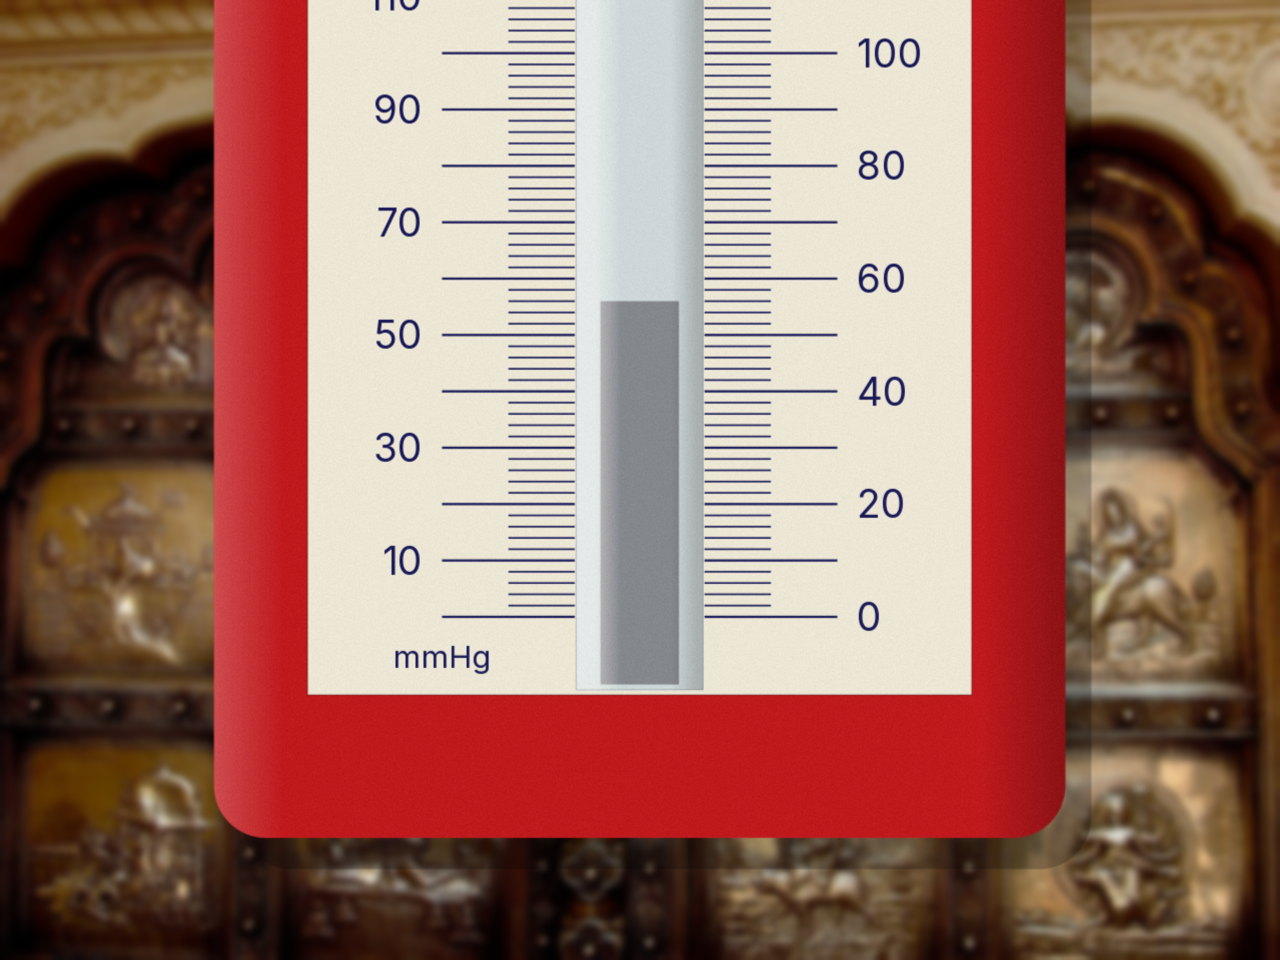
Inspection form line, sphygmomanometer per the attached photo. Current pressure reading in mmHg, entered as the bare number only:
56
